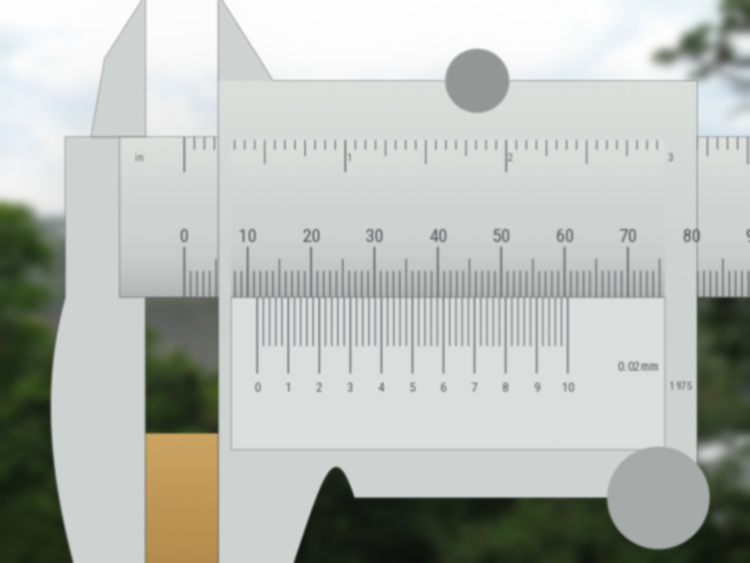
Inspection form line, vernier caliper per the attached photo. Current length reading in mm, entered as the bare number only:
11.5
